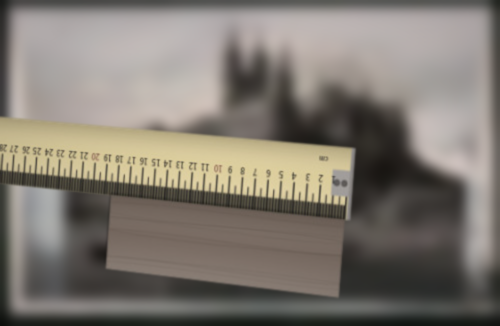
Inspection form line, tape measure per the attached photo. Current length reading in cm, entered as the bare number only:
18.5
